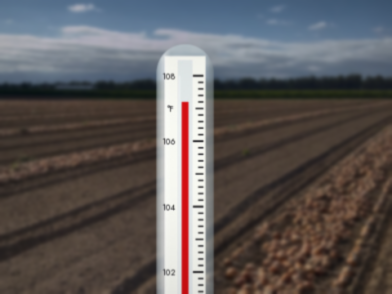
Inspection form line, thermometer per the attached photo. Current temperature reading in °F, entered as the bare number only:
107.2
